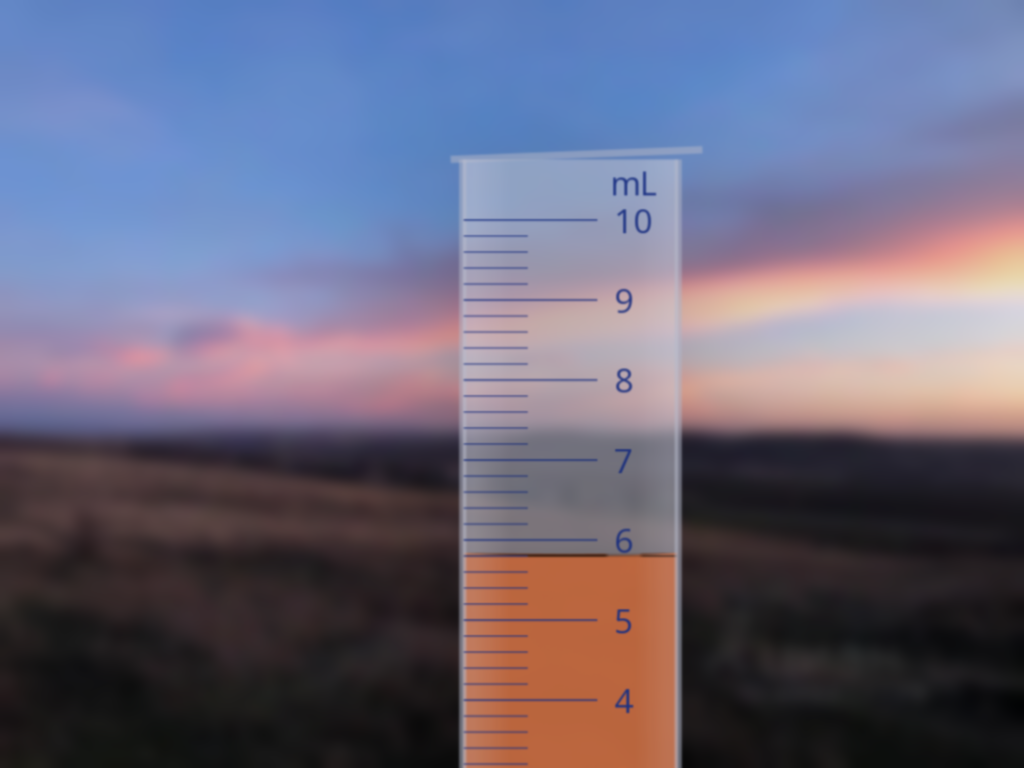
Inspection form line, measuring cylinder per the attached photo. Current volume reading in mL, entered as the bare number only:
5.8
